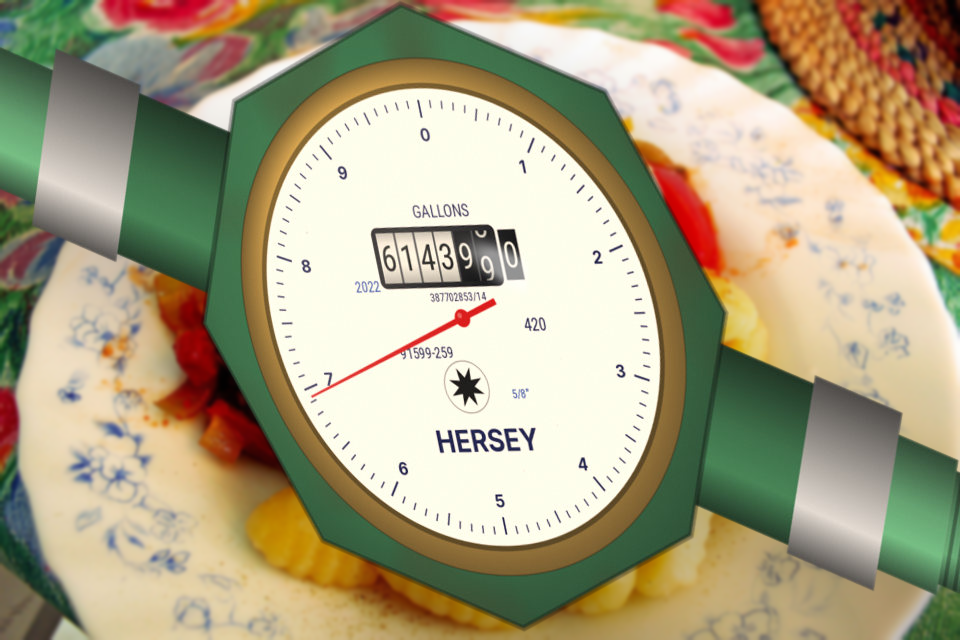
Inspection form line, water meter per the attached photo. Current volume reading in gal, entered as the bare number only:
6143986.9
